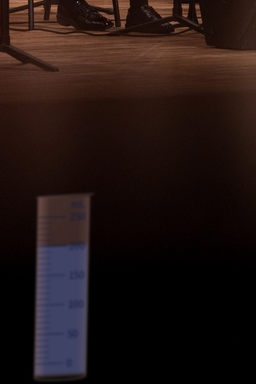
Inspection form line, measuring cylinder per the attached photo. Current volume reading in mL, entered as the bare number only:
200
